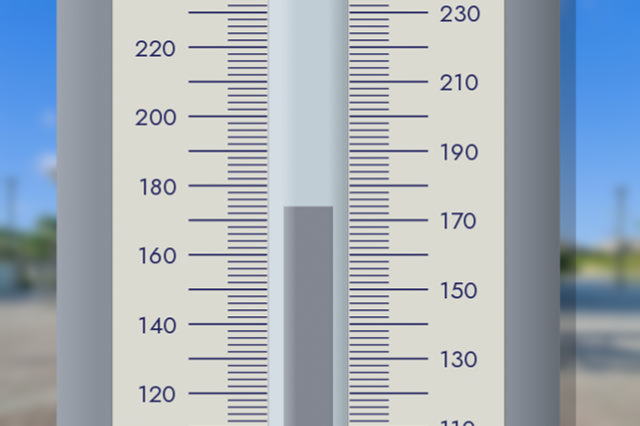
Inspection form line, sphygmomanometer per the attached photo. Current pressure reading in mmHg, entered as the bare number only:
174
